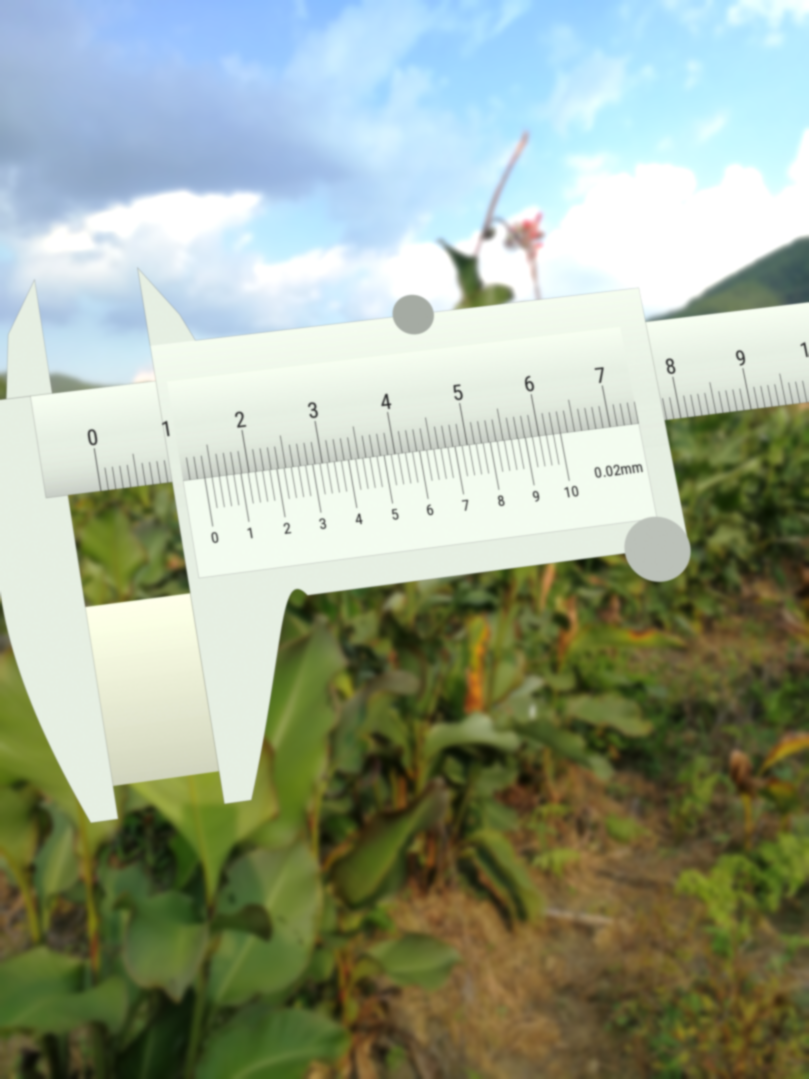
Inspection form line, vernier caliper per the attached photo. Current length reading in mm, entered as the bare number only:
14.0
